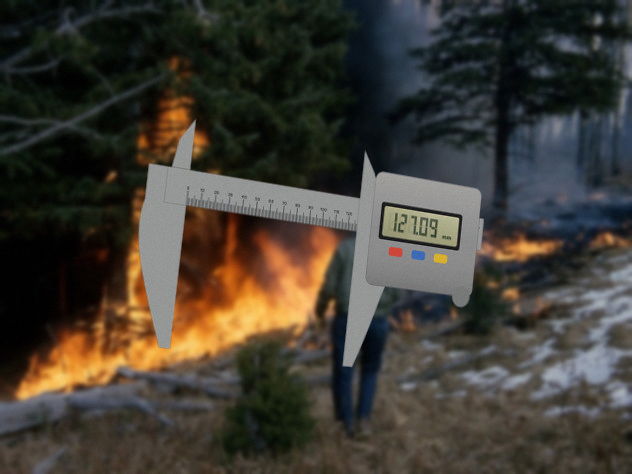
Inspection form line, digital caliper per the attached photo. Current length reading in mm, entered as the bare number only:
127.09
